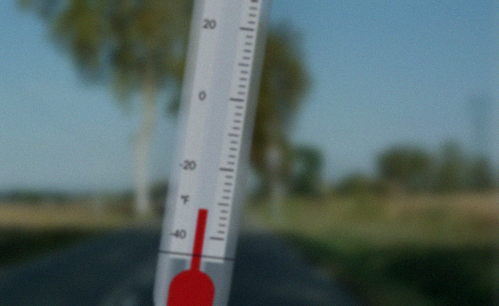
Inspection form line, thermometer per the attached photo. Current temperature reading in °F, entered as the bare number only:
-32
